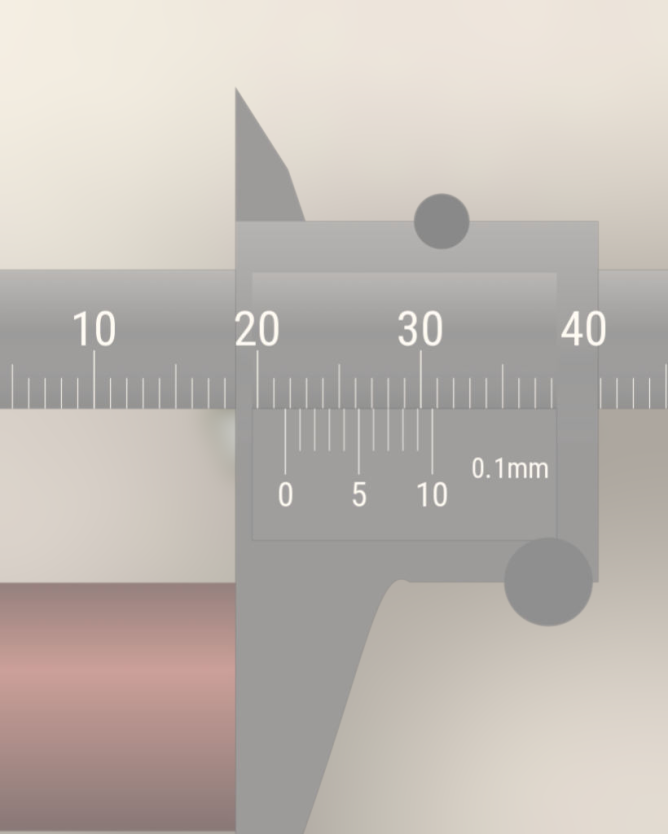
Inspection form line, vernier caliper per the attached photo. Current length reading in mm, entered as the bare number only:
21.7
